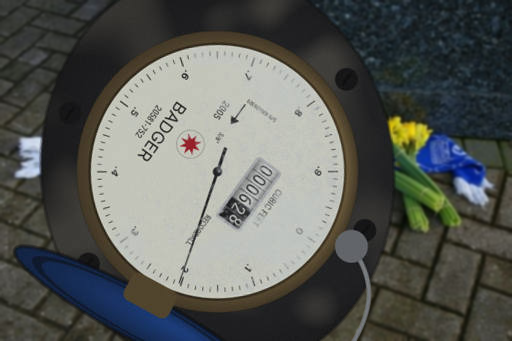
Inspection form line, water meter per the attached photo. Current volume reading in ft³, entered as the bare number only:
628.20
